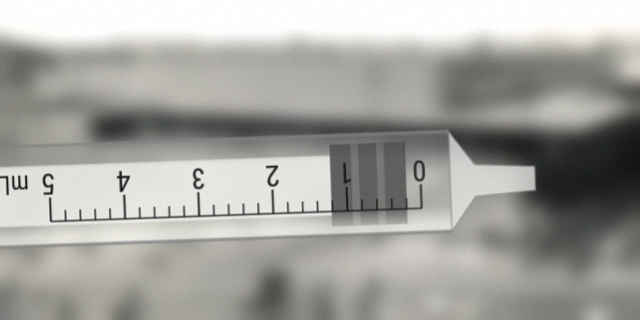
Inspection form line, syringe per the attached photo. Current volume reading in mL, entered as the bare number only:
0.2
